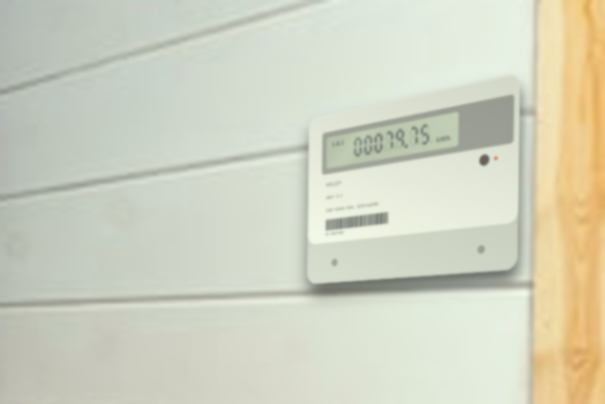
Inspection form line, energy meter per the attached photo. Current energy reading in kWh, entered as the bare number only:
79.75
